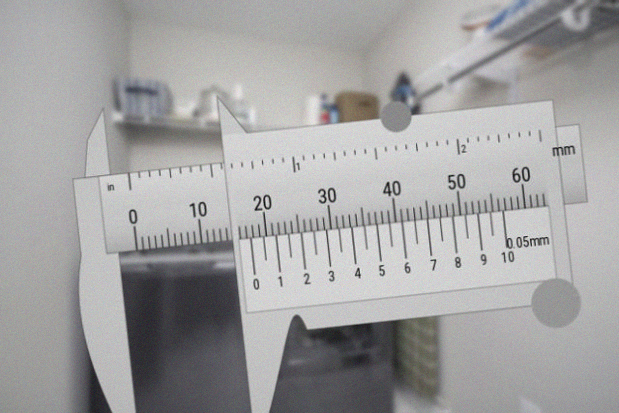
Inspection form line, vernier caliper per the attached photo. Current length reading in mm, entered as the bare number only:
17.6
